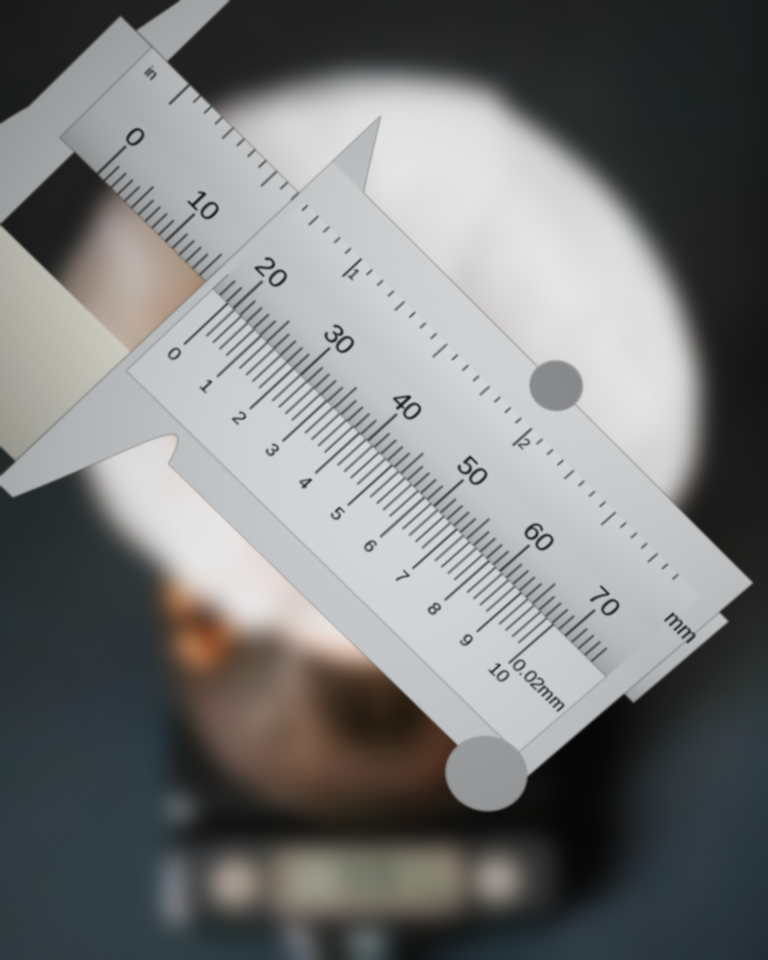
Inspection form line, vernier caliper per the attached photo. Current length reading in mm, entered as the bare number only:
19.2
